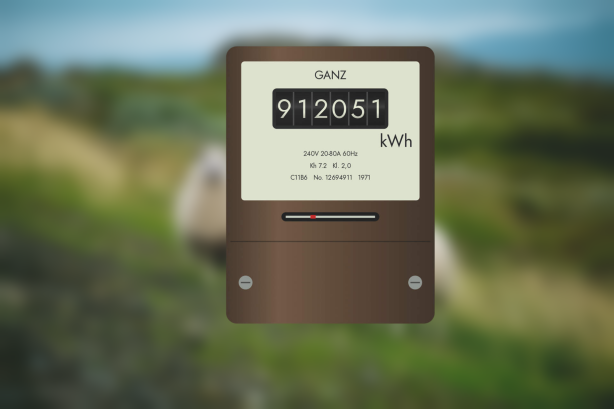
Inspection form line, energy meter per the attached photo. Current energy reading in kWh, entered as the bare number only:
912051
